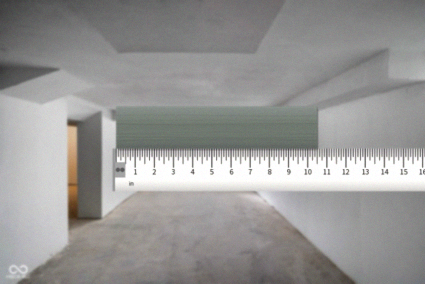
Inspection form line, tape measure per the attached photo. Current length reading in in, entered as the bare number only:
10.5
